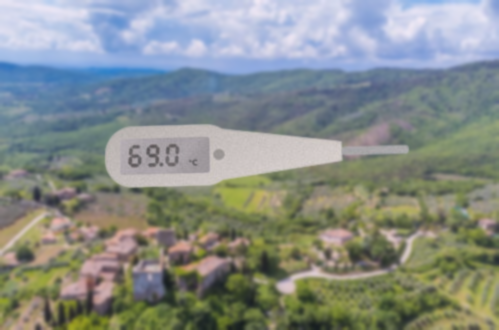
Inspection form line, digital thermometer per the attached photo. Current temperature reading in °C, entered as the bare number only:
69.0
